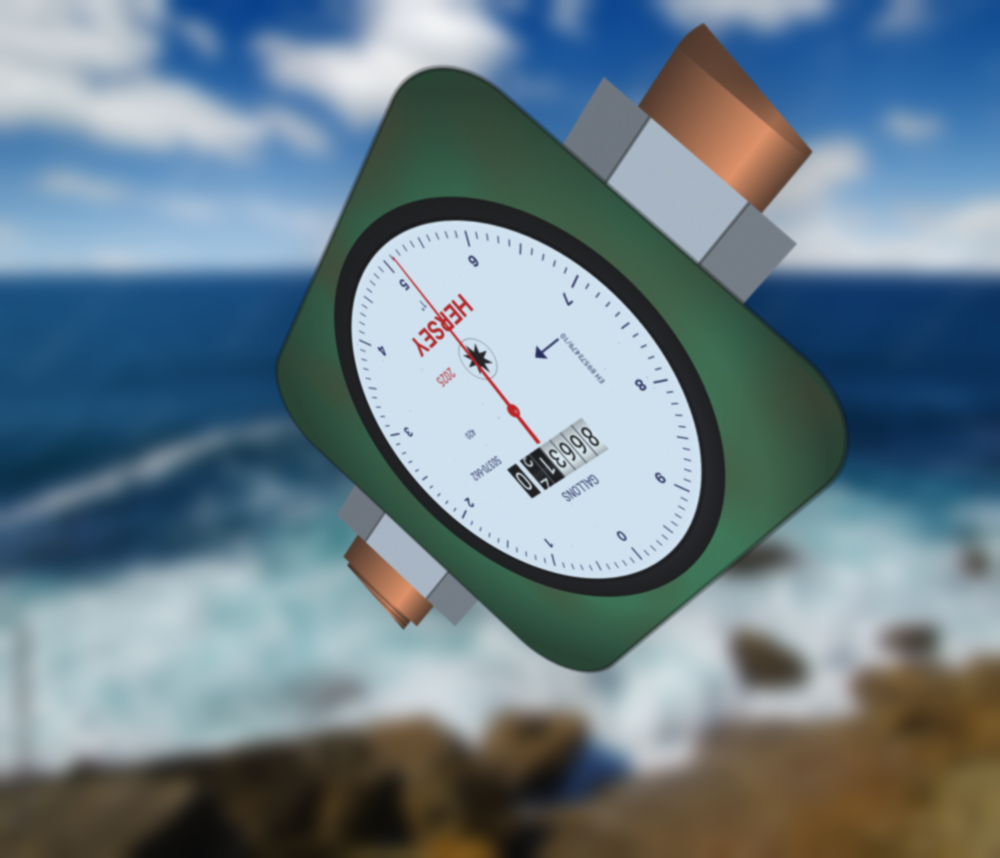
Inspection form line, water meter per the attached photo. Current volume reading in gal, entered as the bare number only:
8663125.1
